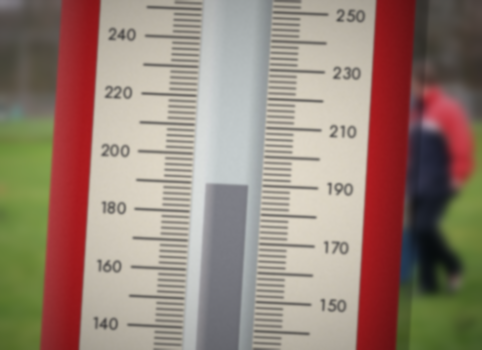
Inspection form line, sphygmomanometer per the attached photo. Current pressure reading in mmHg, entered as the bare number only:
190
